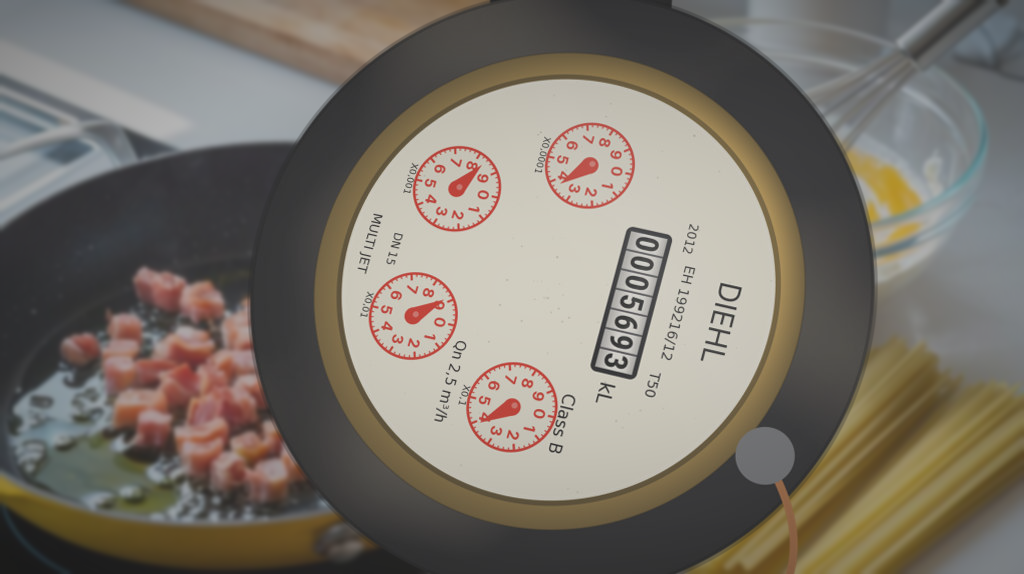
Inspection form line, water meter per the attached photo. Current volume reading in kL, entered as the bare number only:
5693.3883
